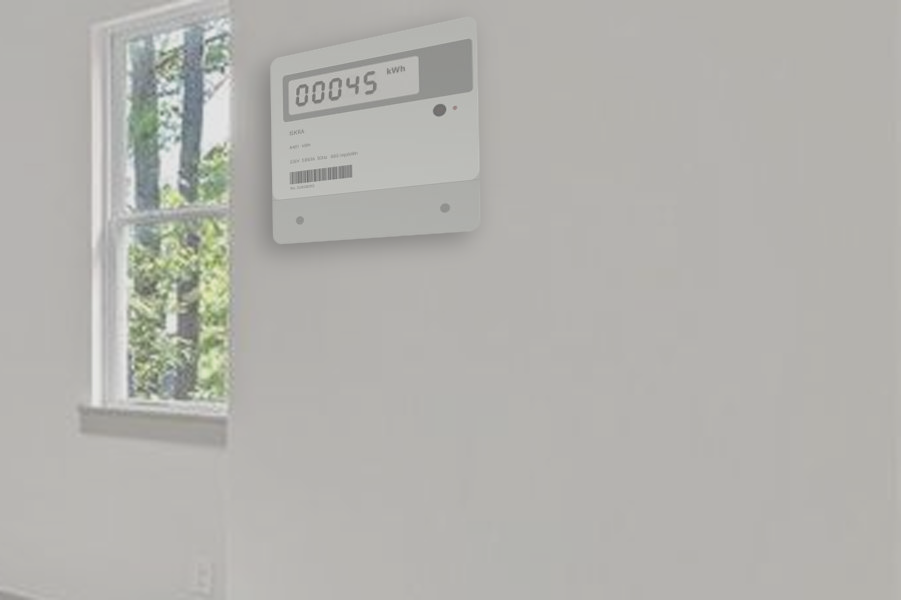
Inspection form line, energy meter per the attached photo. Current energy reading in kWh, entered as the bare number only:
45
